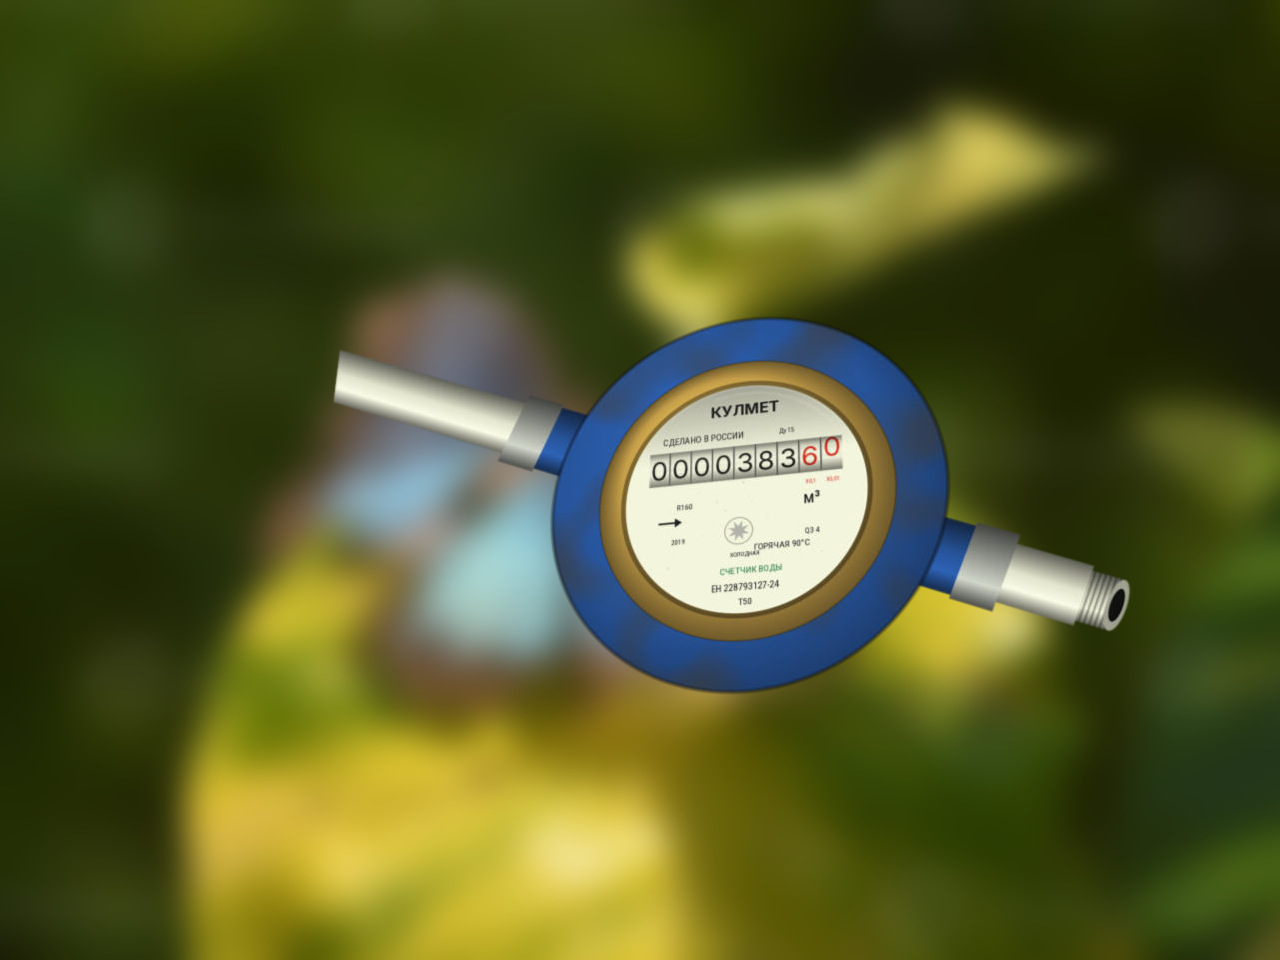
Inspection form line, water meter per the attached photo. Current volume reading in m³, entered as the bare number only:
383.60
